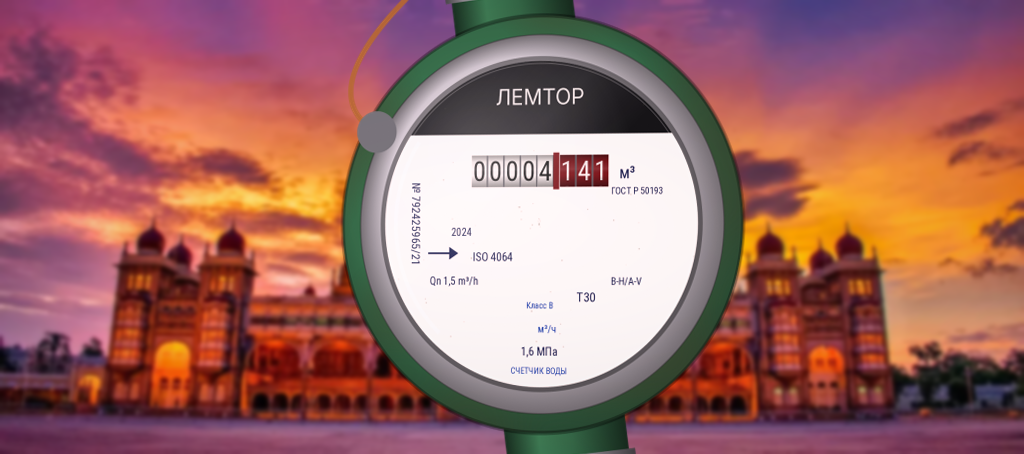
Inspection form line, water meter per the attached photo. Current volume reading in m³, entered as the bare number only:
4.141
